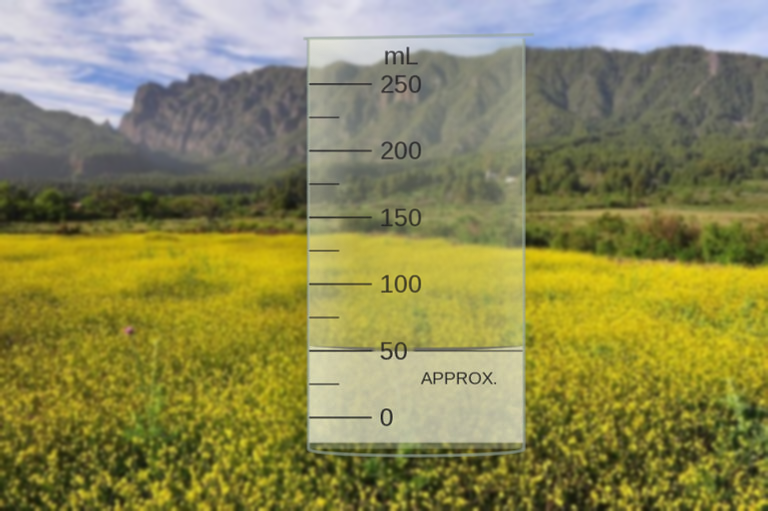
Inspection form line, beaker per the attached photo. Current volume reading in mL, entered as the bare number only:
50
